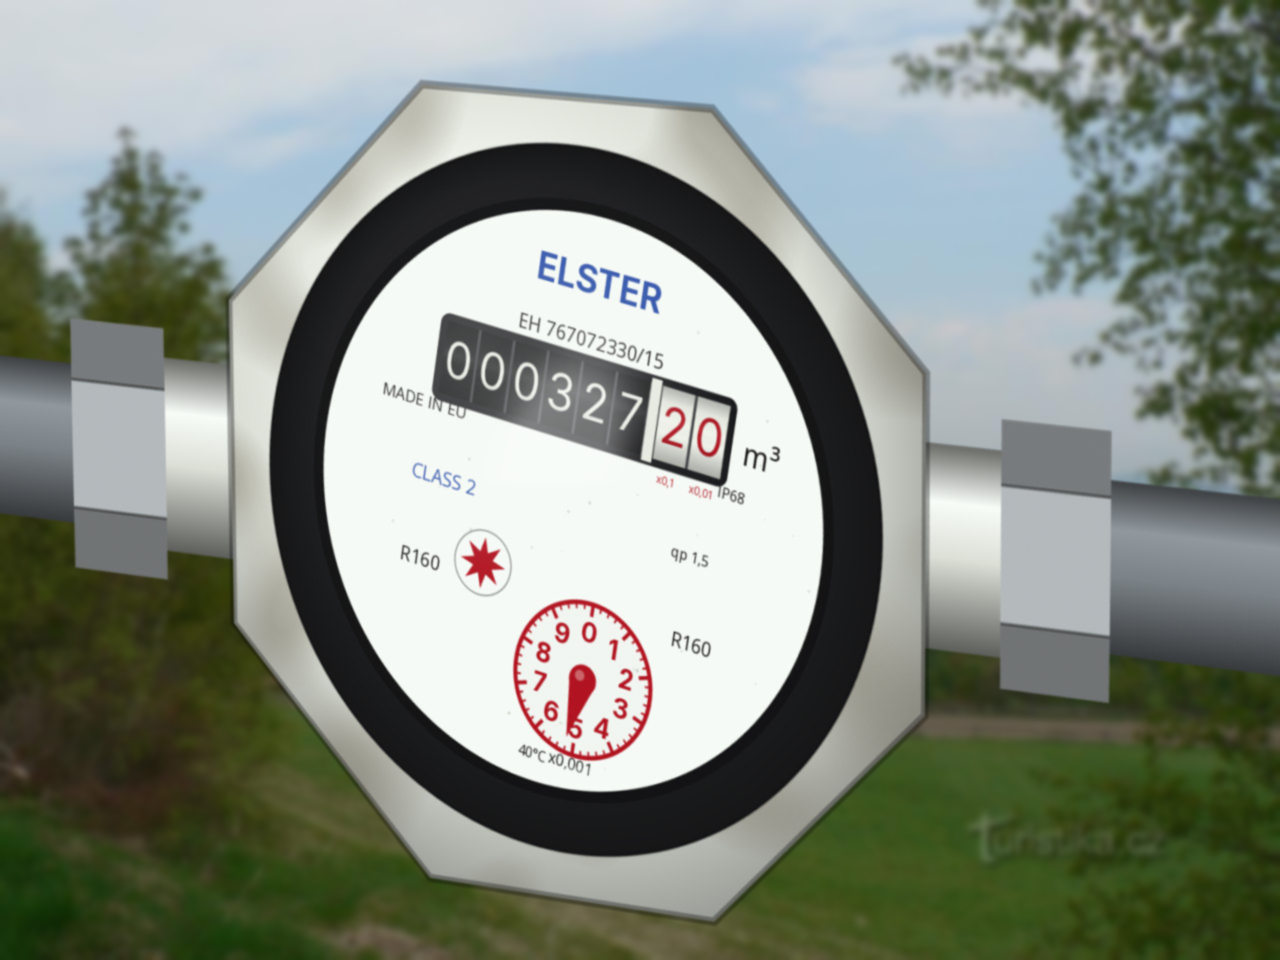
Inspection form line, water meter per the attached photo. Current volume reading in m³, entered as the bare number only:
327.205
